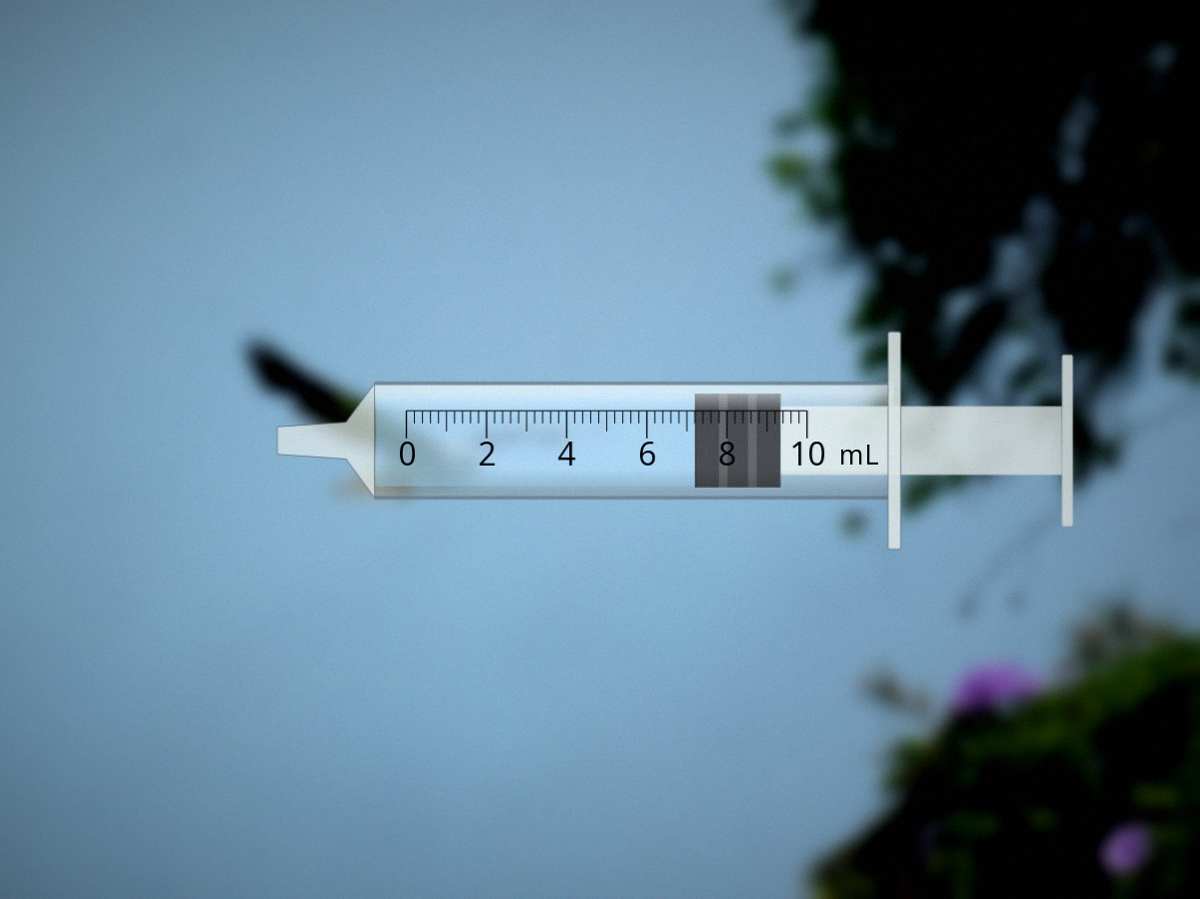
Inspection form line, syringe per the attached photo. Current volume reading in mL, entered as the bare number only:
7.2
